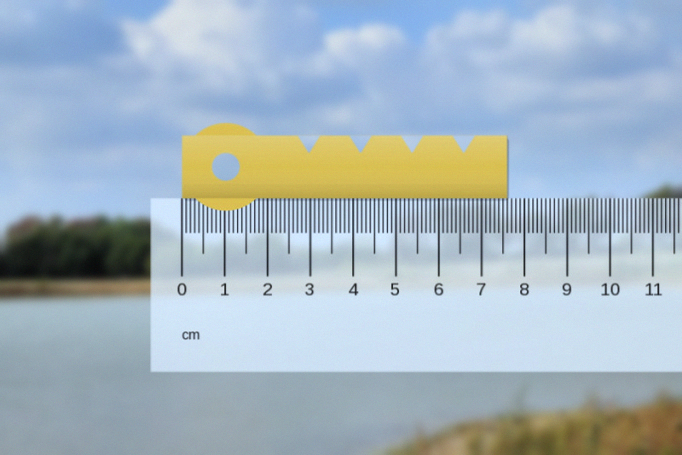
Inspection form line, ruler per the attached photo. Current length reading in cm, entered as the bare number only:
7.6
